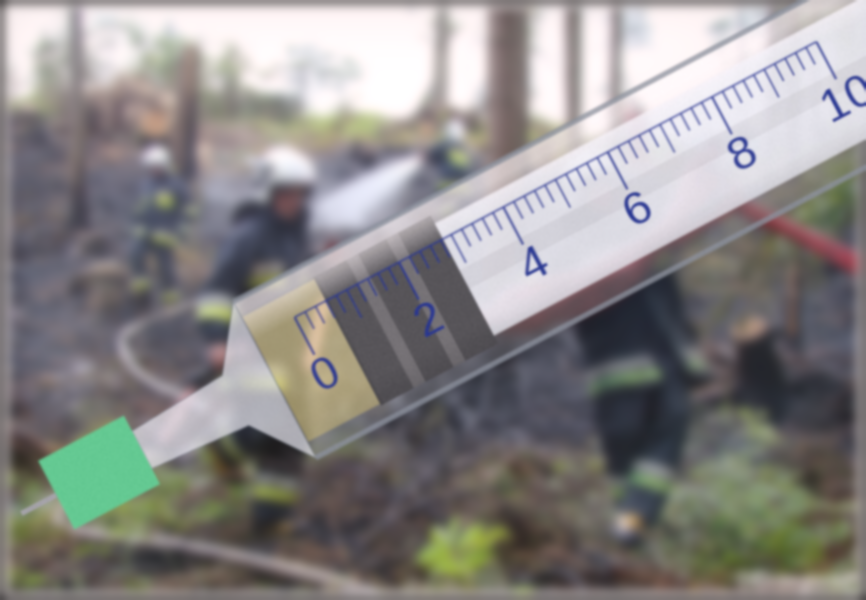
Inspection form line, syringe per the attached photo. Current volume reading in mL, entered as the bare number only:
0.6
